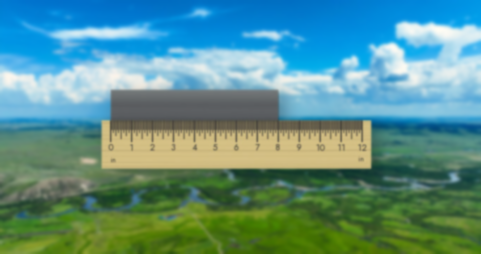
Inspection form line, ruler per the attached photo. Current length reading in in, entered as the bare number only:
8
